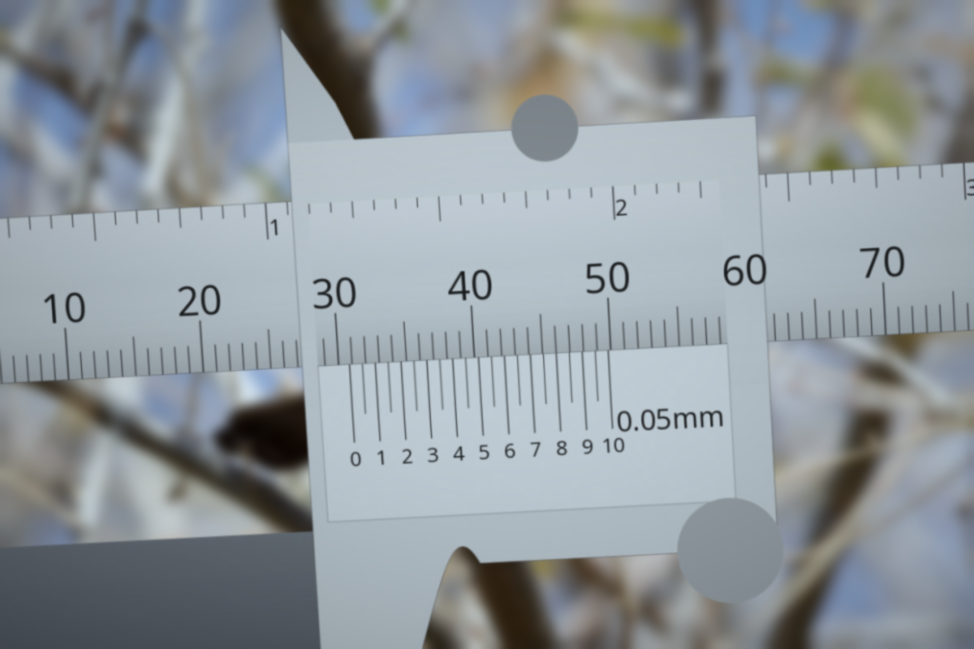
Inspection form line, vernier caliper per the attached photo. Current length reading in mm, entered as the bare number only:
30.8
